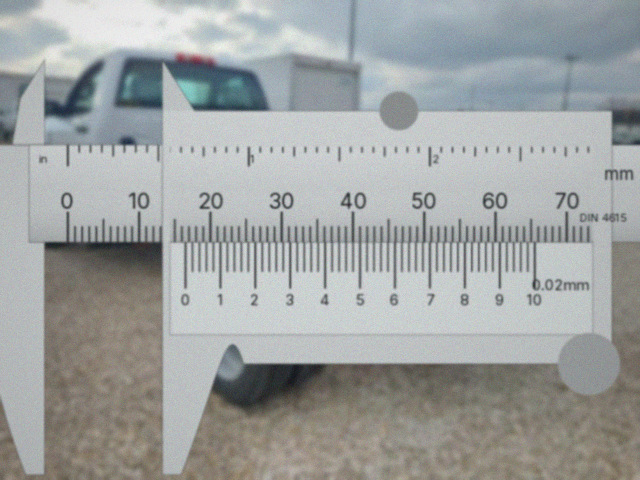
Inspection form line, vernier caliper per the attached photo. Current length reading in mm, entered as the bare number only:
16.5
